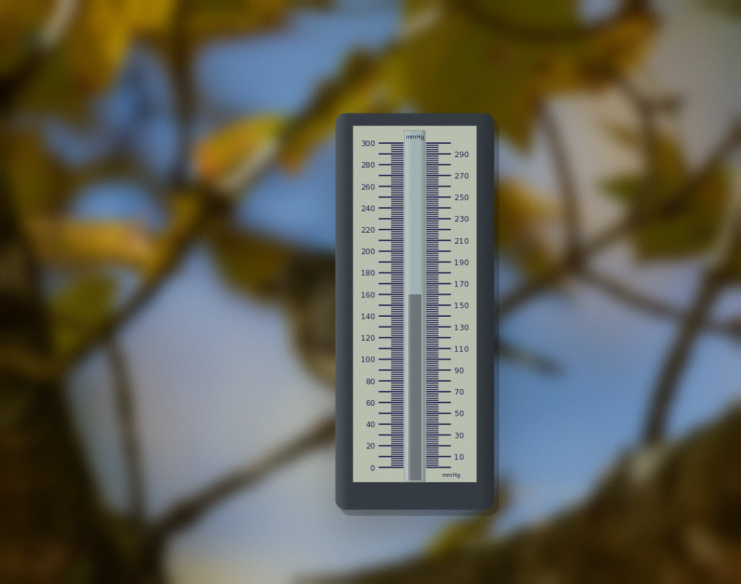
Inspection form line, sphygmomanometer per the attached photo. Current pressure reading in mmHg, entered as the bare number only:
160
